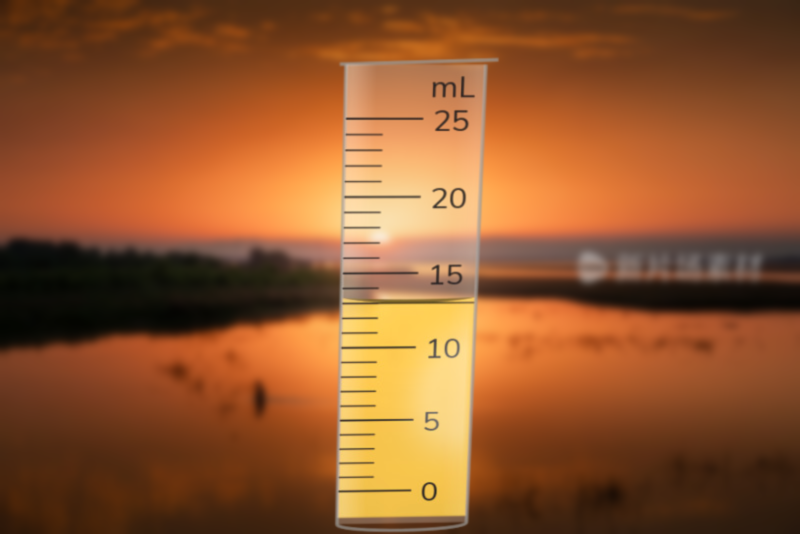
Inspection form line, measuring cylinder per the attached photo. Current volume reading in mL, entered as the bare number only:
13
